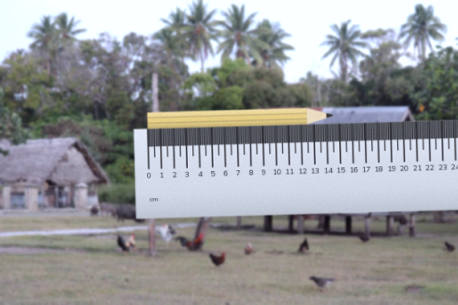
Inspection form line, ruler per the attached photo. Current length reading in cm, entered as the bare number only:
14.5
